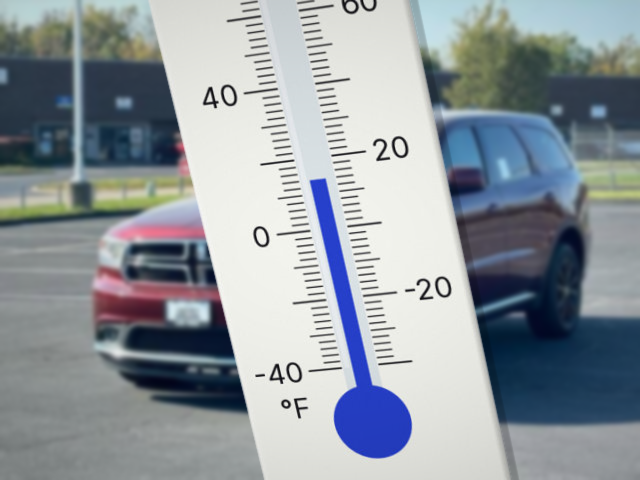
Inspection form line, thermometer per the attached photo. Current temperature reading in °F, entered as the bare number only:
14
